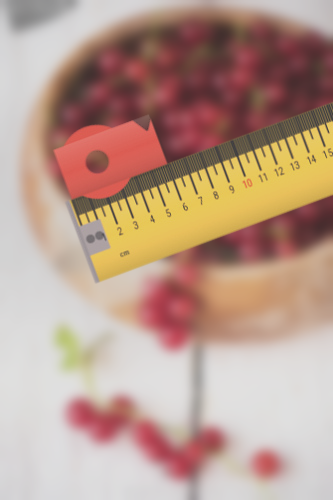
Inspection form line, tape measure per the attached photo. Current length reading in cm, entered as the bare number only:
6
